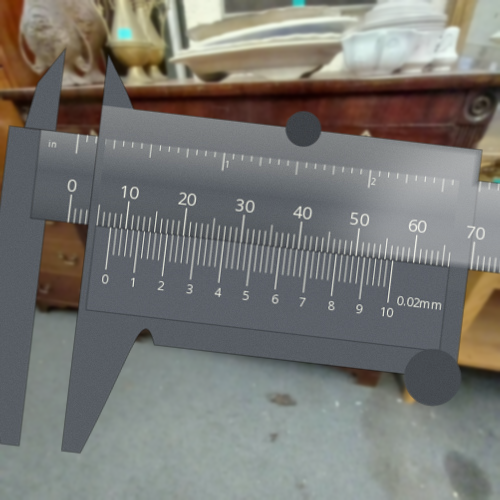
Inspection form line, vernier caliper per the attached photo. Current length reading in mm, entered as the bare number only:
7.4
